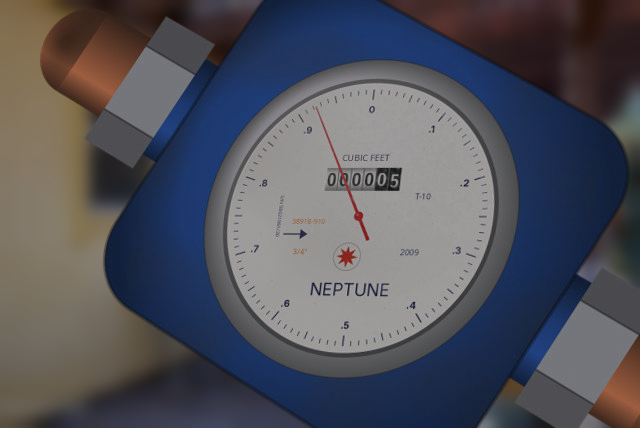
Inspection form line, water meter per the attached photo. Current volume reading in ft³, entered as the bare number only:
4.92
